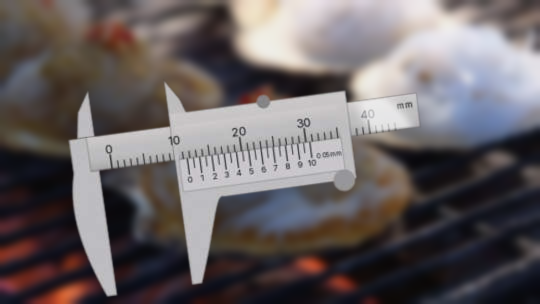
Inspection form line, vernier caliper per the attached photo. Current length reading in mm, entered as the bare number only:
11.6
